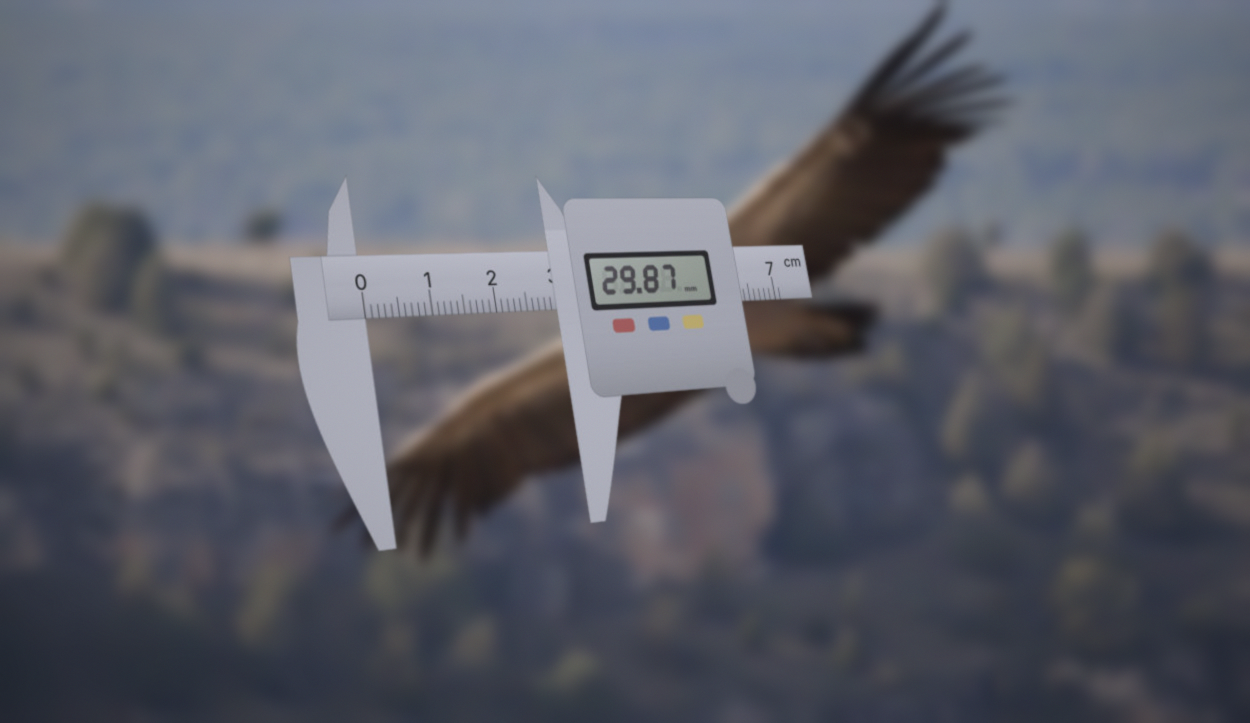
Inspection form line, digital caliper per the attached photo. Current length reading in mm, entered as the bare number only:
29.87
